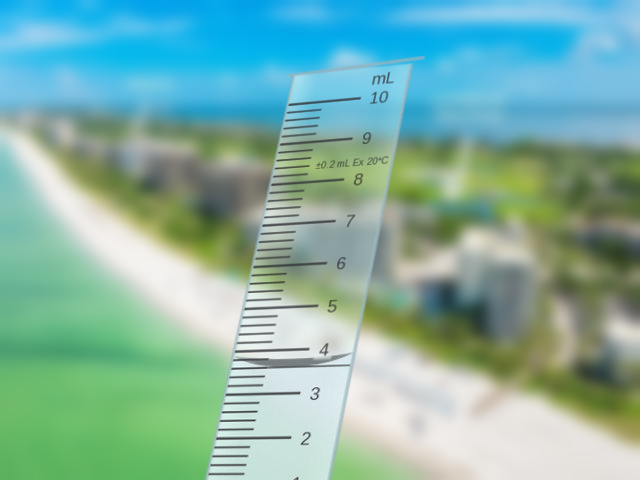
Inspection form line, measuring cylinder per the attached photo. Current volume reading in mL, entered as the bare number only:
3.6
